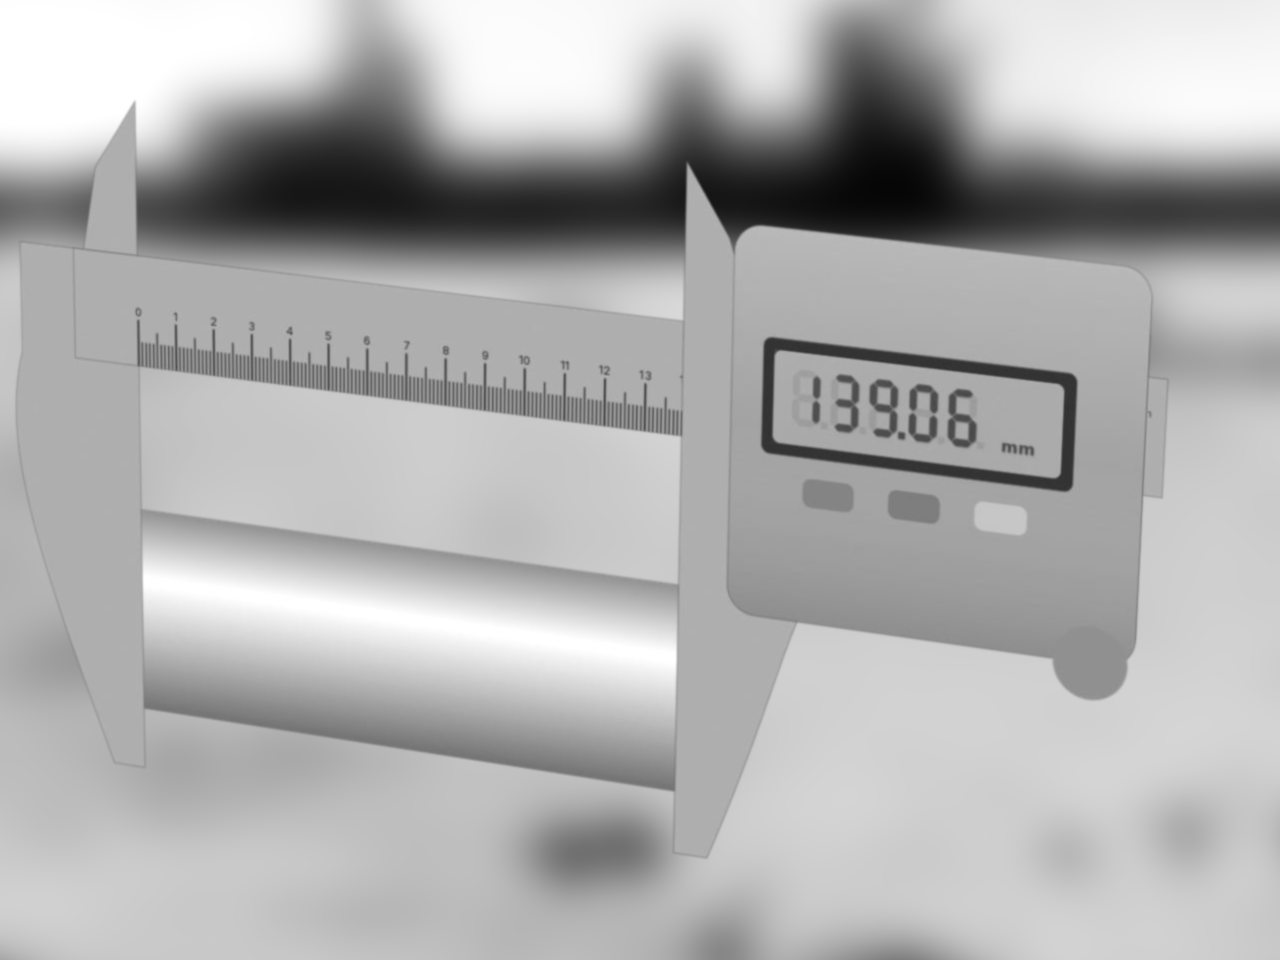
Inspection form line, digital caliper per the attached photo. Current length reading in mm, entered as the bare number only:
139.06
